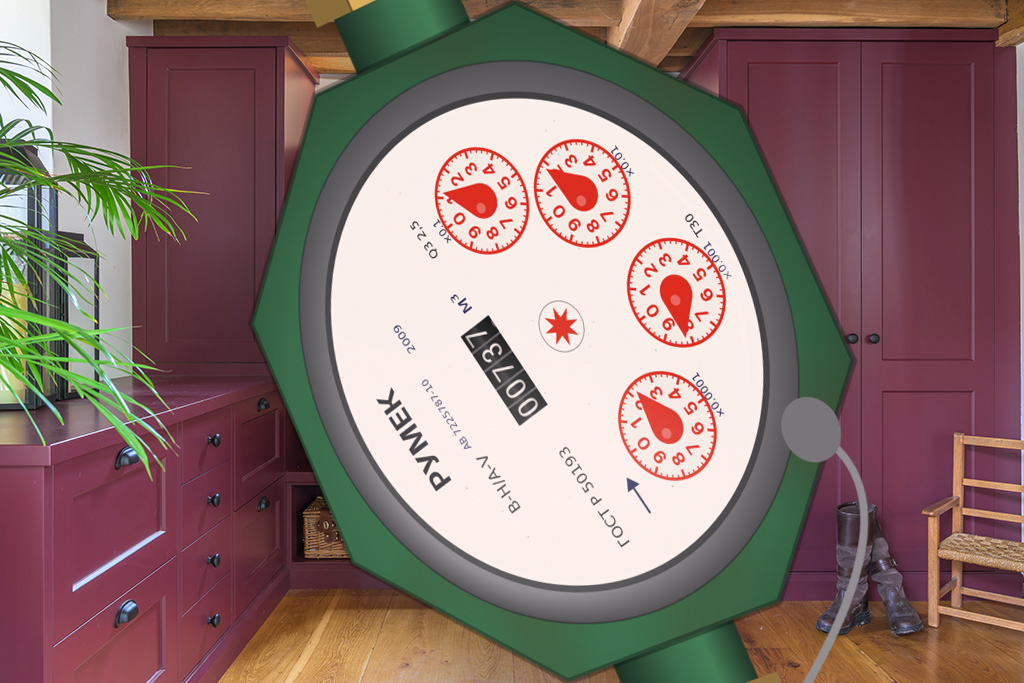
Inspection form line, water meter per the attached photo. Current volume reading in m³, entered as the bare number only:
737.1182
